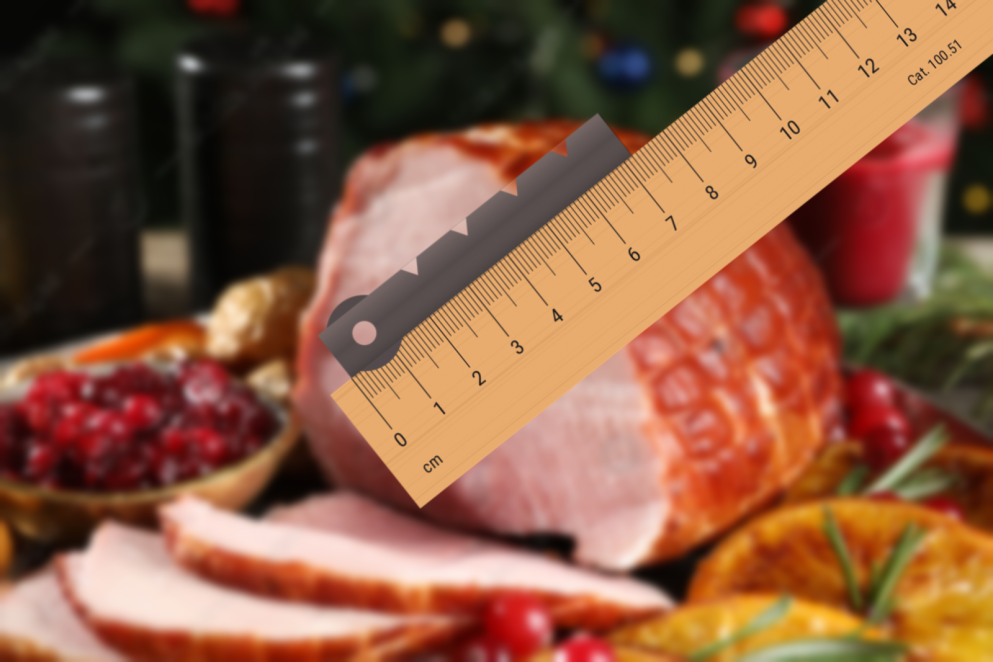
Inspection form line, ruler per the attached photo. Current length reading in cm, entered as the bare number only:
7.2
